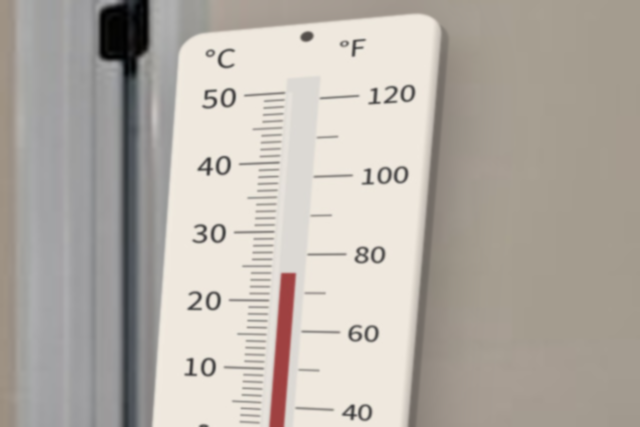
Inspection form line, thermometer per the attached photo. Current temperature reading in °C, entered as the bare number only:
24
